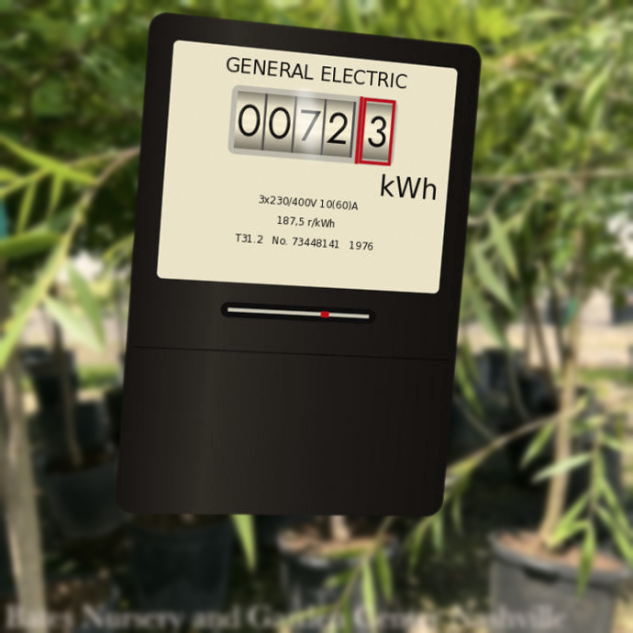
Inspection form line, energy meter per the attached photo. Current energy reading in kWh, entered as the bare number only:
72.3
